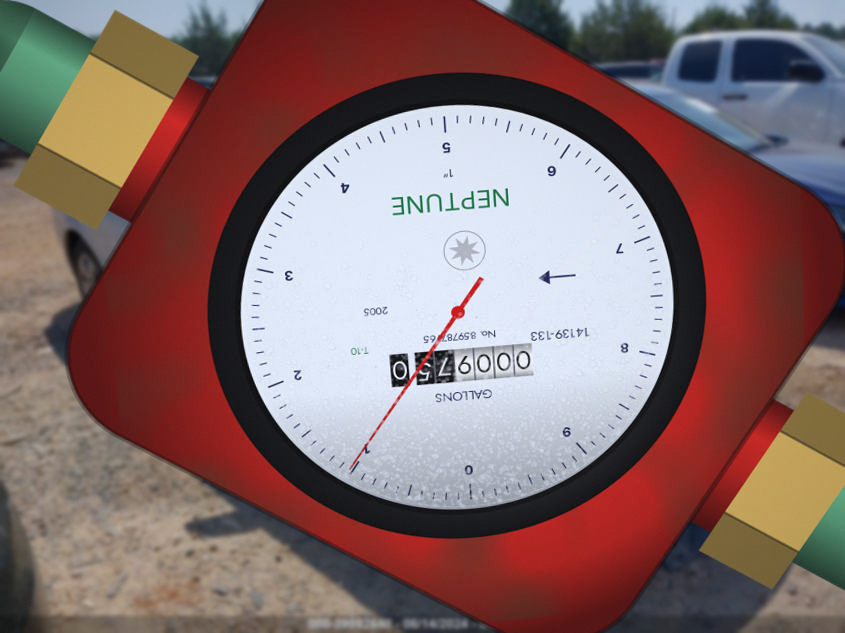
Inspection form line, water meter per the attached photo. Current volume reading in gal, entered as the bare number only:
9751.0
